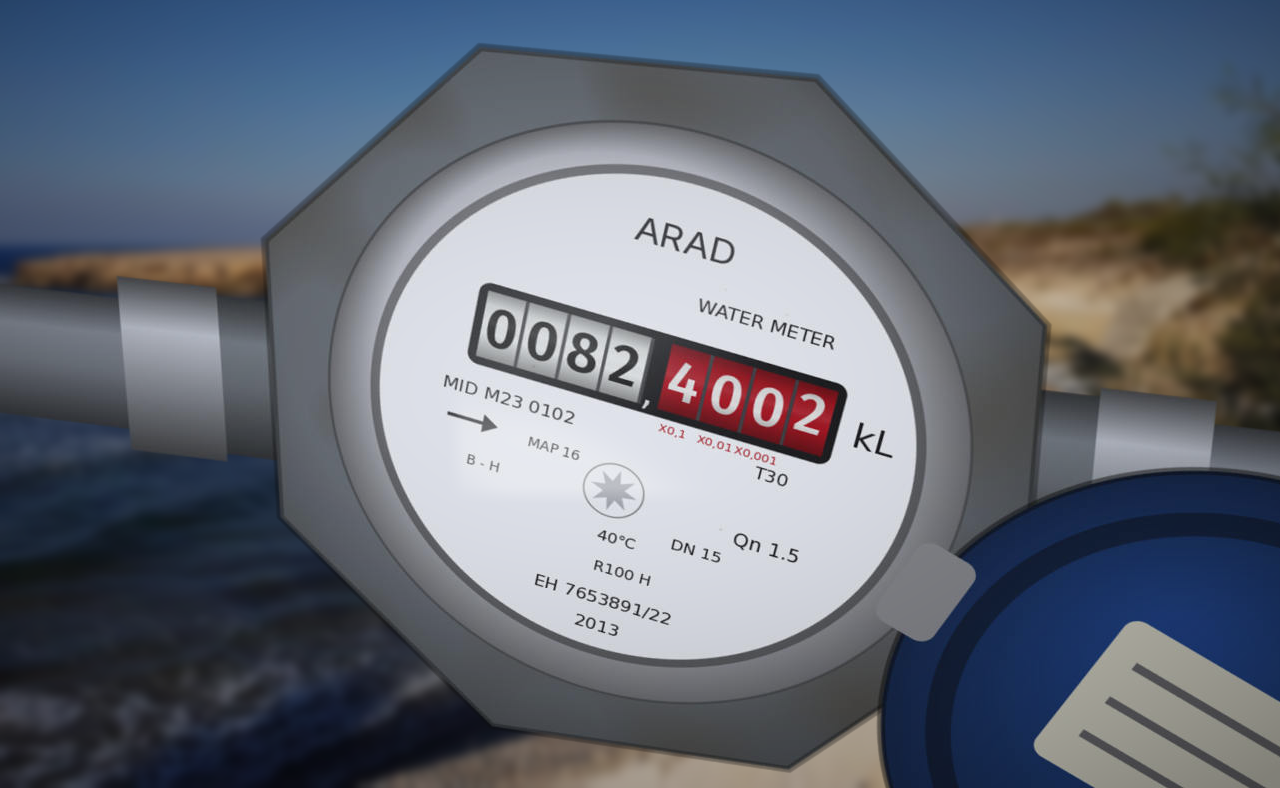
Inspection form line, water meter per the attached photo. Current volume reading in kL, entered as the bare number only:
82.4002
